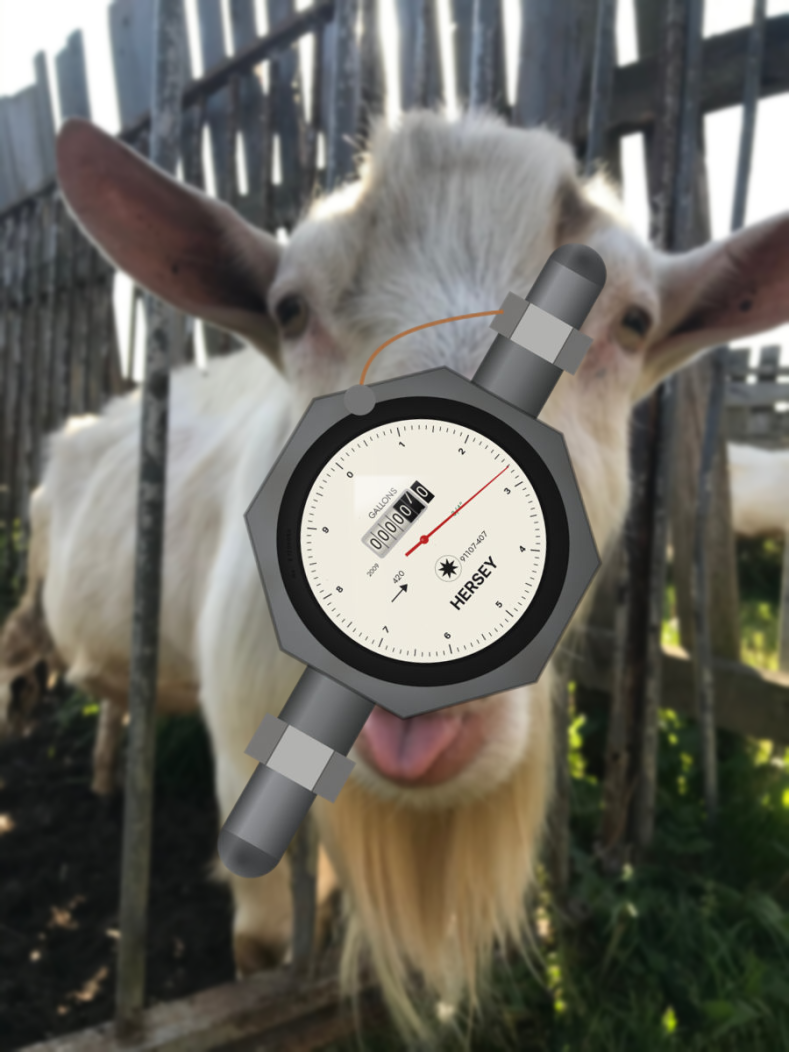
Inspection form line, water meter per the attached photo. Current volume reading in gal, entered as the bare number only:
72.7
